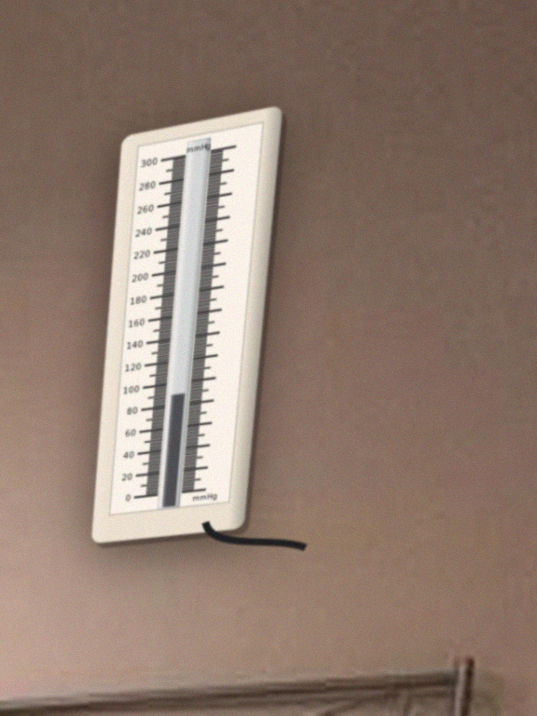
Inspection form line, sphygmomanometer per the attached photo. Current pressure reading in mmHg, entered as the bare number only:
90
